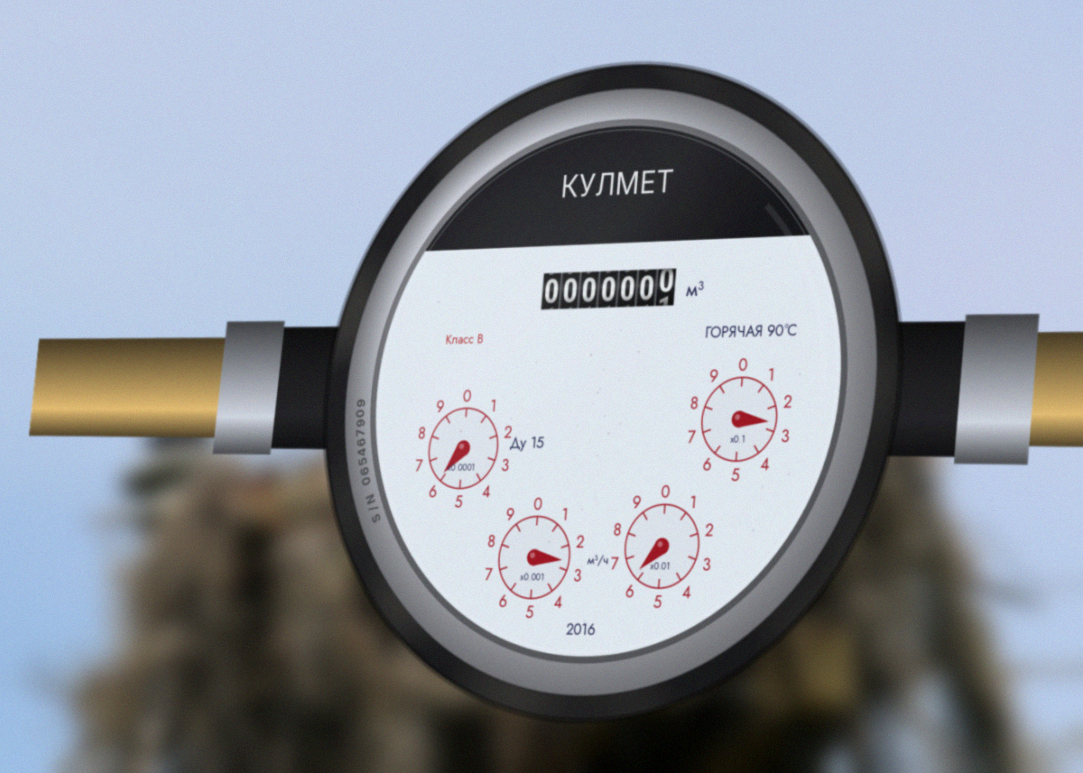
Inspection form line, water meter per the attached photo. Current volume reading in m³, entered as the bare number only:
0.2626
